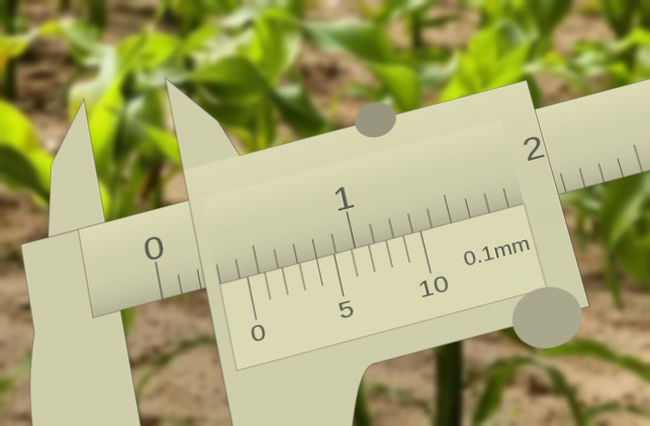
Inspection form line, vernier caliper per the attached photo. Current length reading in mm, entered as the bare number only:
4.4
